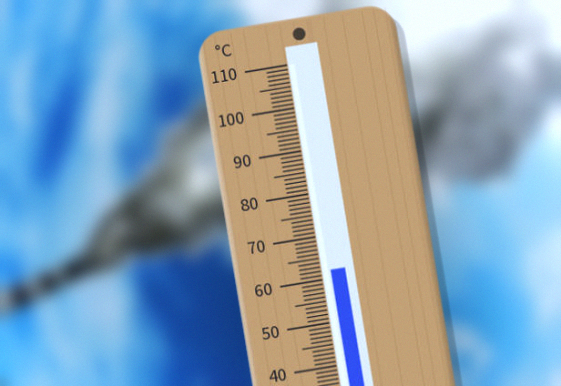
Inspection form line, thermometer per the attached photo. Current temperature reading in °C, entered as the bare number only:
62
